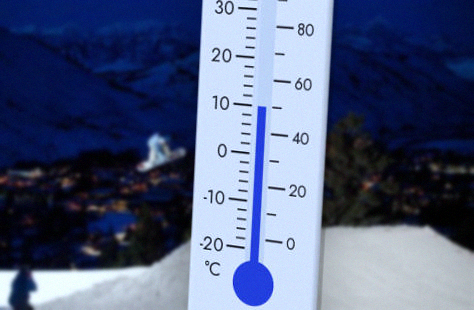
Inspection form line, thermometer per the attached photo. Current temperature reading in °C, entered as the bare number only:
10
